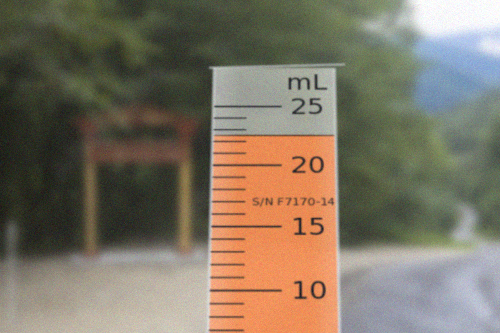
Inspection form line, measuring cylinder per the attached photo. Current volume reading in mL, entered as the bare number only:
22.5
